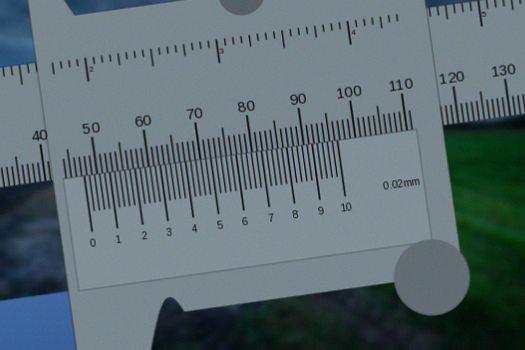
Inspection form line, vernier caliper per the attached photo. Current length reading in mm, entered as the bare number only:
47.5
